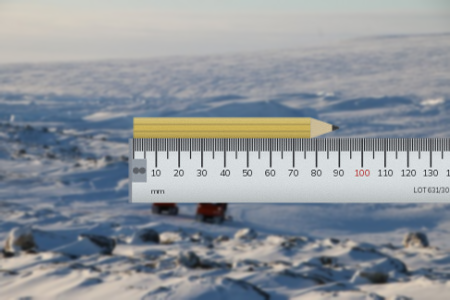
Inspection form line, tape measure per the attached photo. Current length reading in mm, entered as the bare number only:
90
